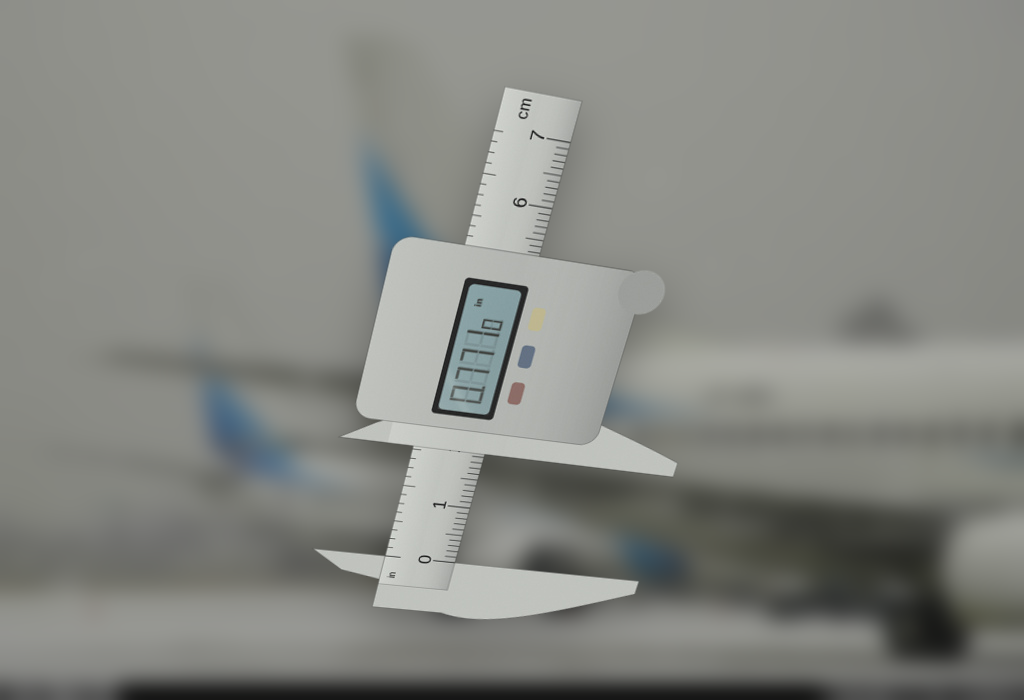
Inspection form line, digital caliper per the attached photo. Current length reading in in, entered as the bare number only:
0.7710
